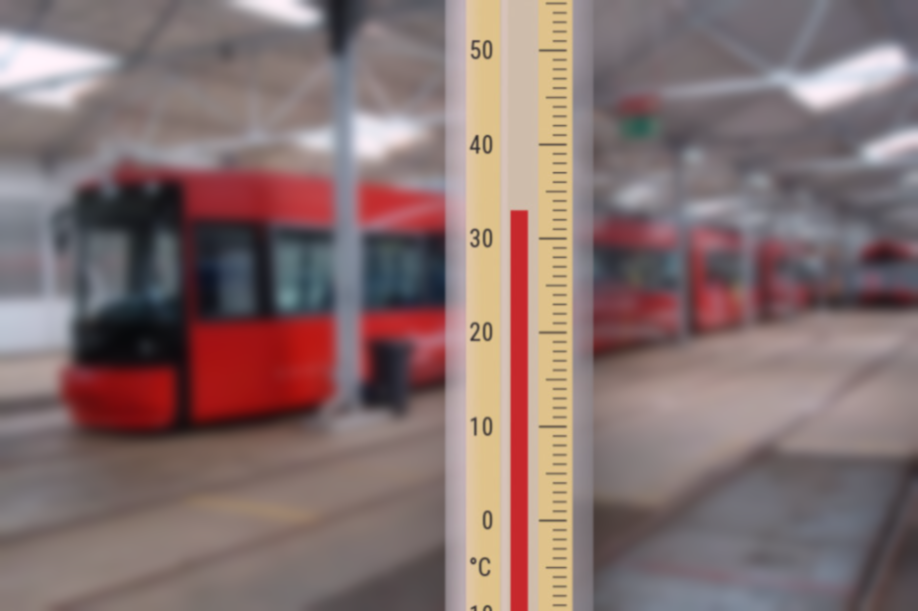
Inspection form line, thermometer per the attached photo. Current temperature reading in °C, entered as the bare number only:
33
